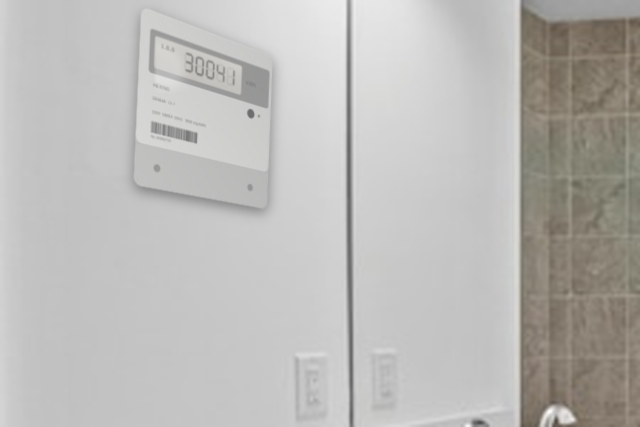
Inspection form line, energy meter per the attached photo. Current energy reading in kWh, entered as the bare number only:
30041
